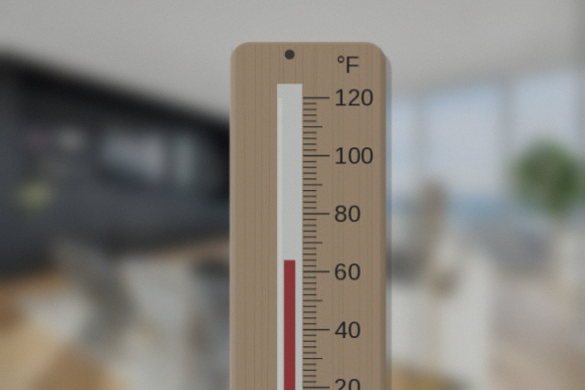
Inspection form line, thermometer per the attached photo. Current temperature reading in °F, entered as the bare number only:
64
